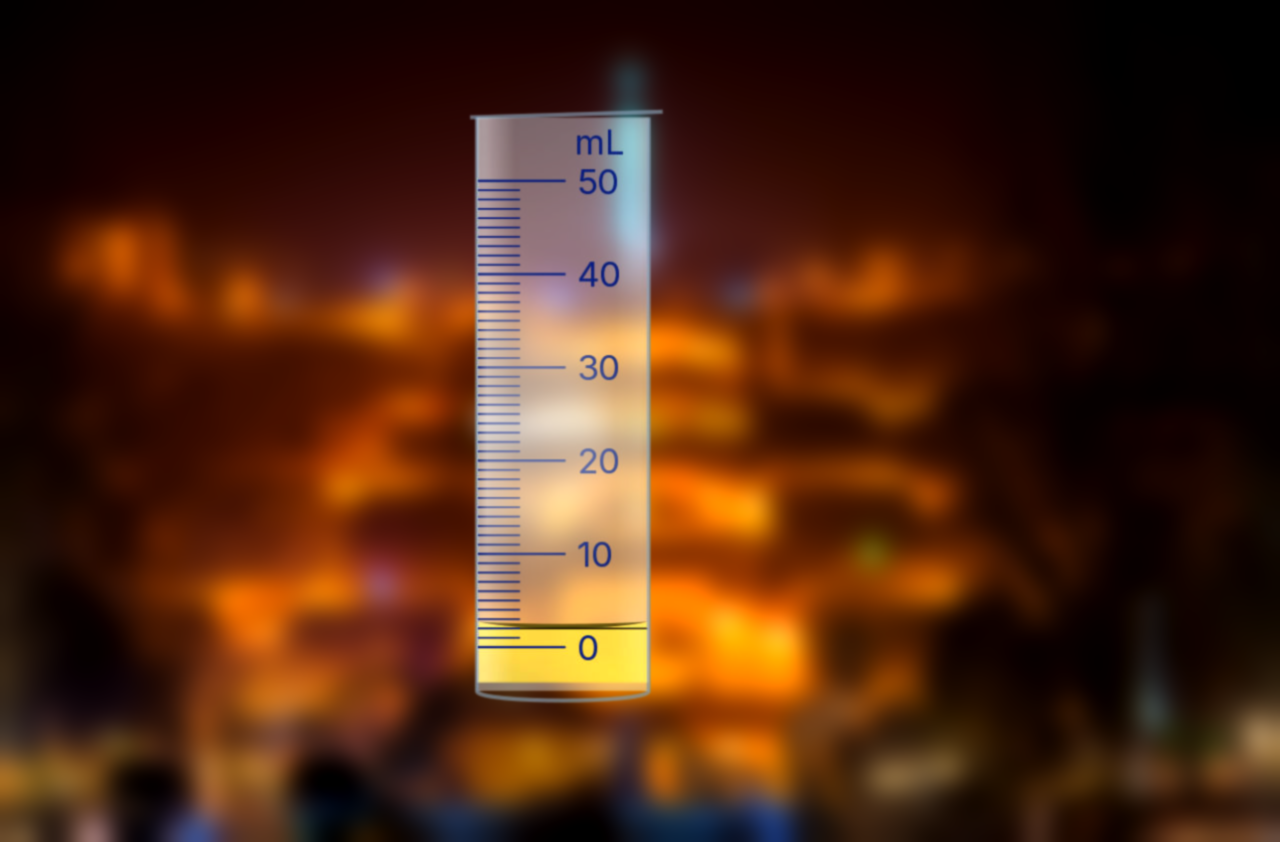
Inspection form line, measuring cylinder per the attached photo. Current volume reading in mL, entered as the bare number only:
2
